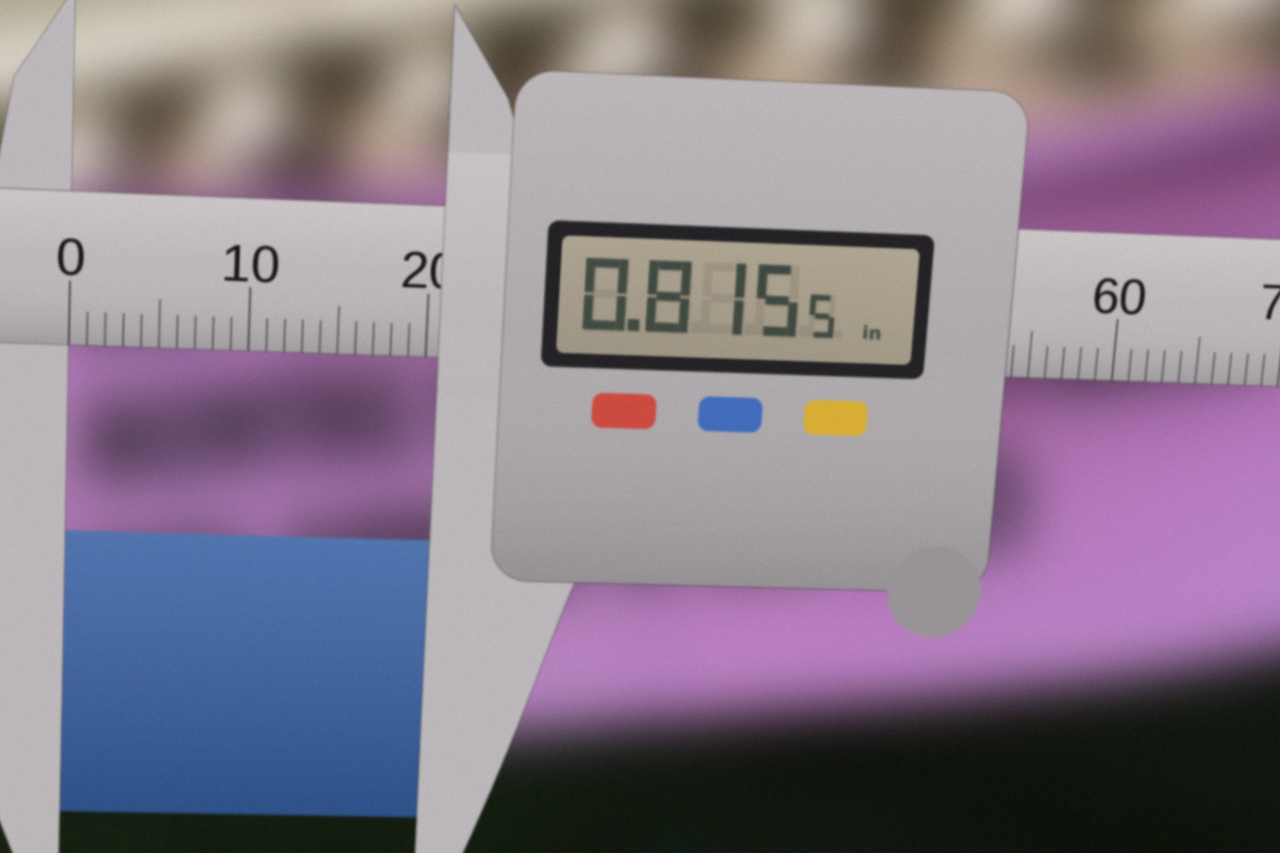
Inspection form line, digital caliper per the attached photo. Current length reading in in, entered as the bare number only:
0.8155
